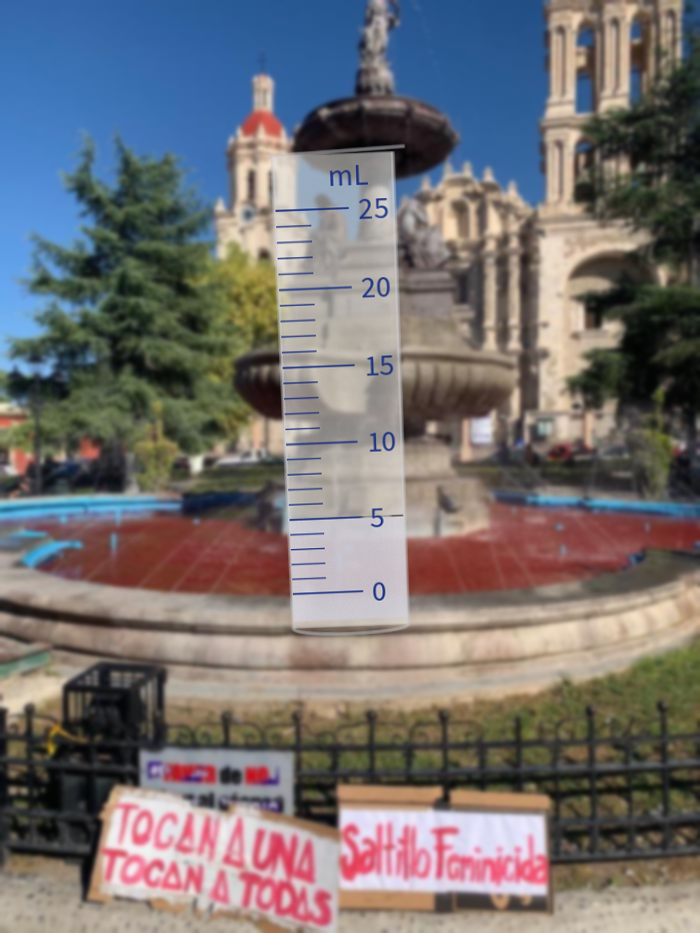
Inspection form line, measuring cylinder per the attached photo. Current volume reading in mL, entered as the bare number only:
5
